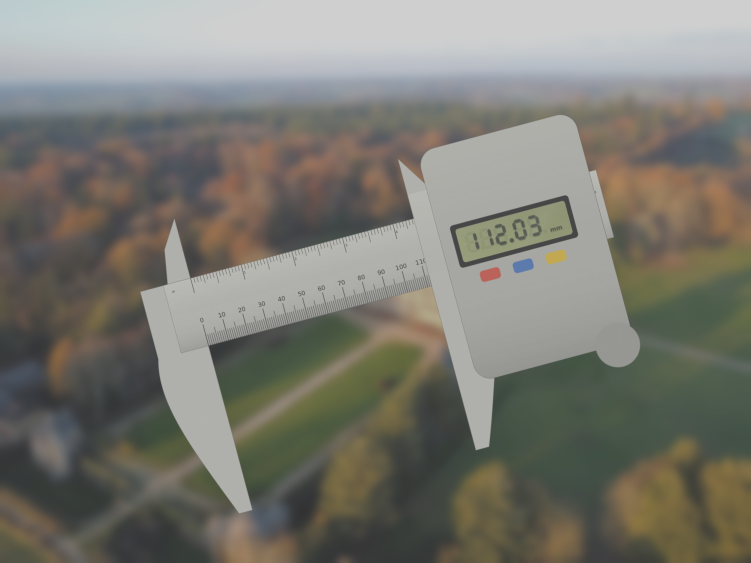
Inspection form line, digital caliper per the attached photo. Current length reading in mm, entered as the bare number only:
112.03
